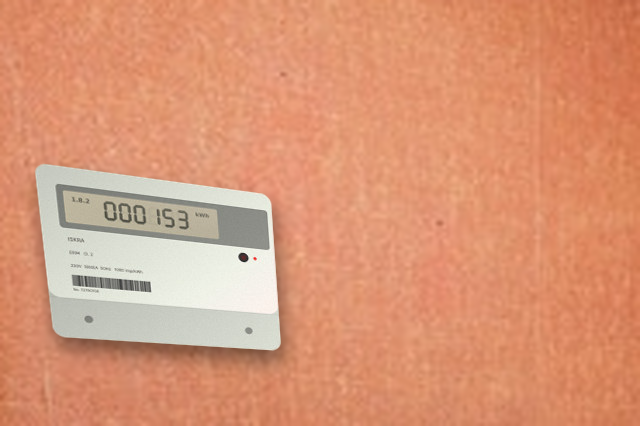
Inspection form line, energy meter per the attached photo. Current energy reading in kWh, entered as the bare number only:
153
